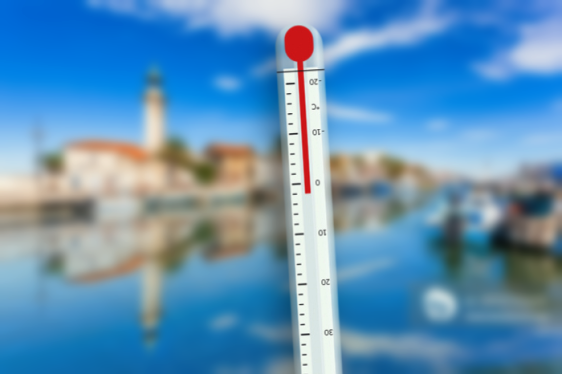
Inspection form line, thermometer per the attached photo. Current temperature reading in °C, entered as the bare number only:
2
